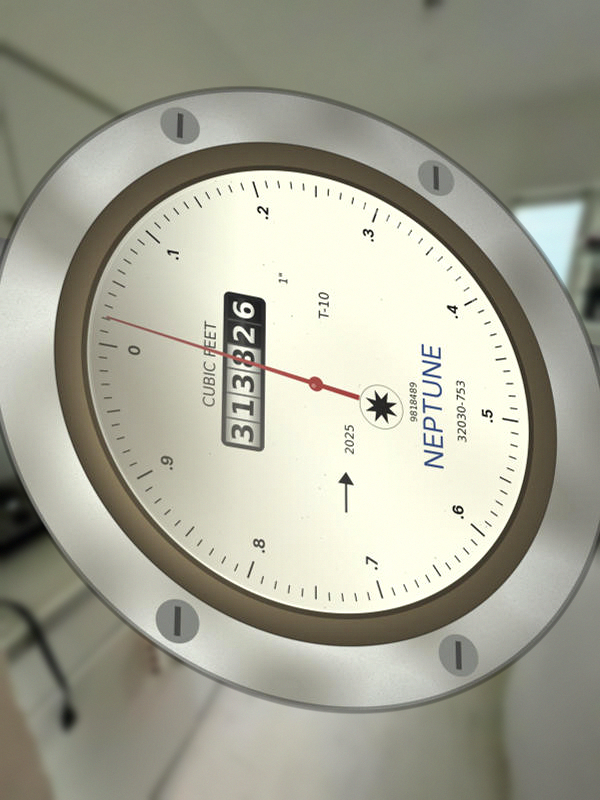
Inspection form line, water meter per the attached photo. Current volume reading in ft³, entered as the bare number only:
313826.02
